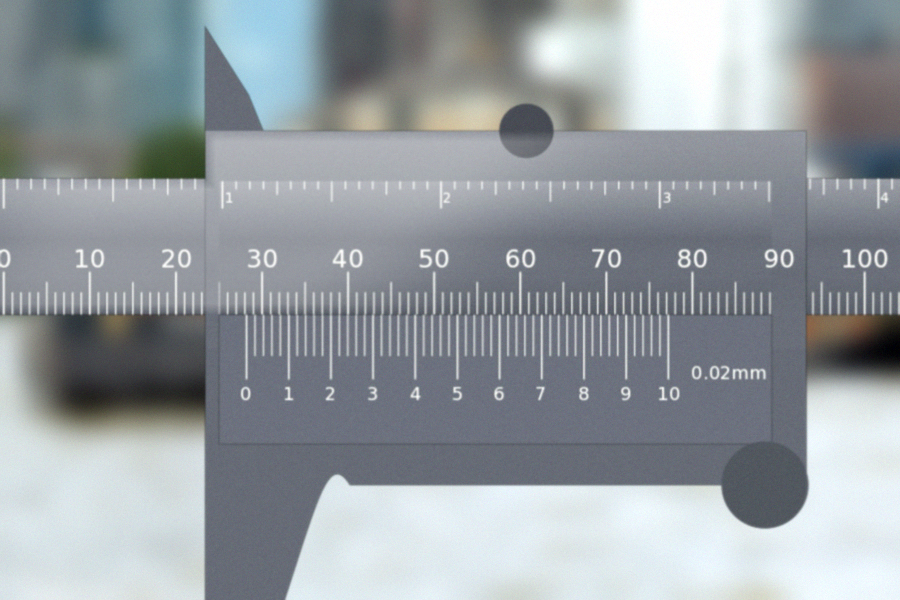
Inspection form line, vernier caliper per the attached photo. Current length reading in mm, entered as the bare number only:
28.2
